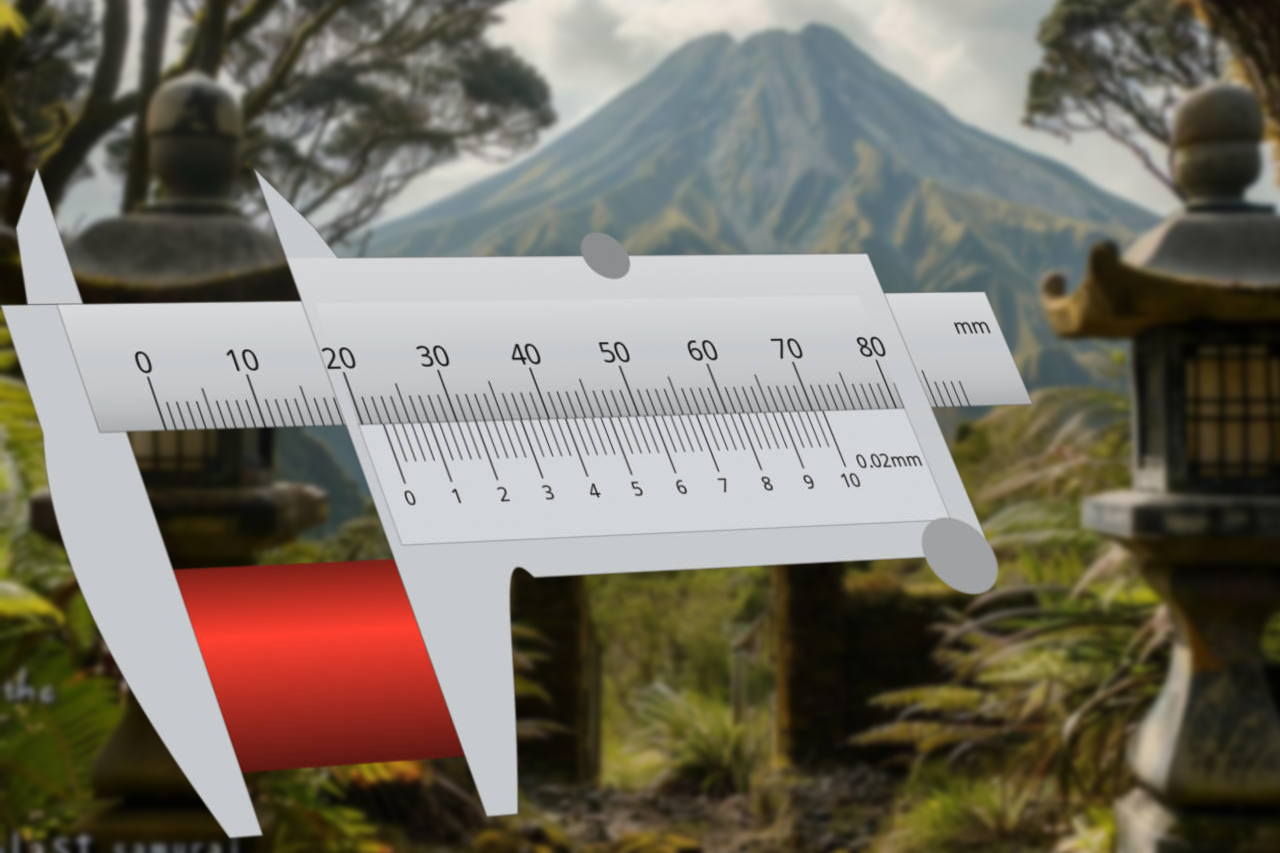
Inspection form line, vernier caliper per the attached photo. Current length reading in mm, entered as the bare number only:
22.2
